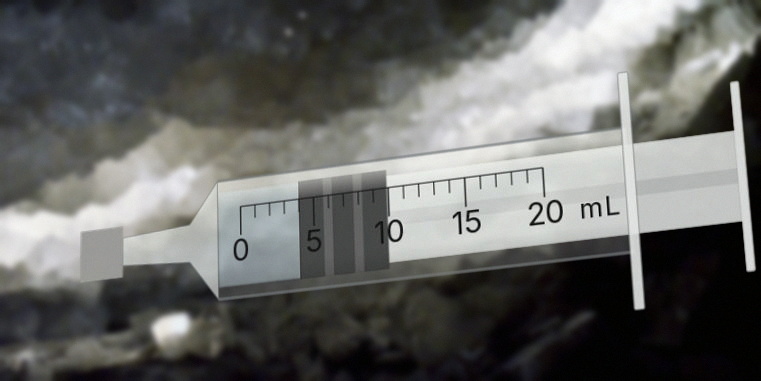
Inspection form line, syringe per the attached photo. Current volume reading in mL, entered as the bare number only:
4
